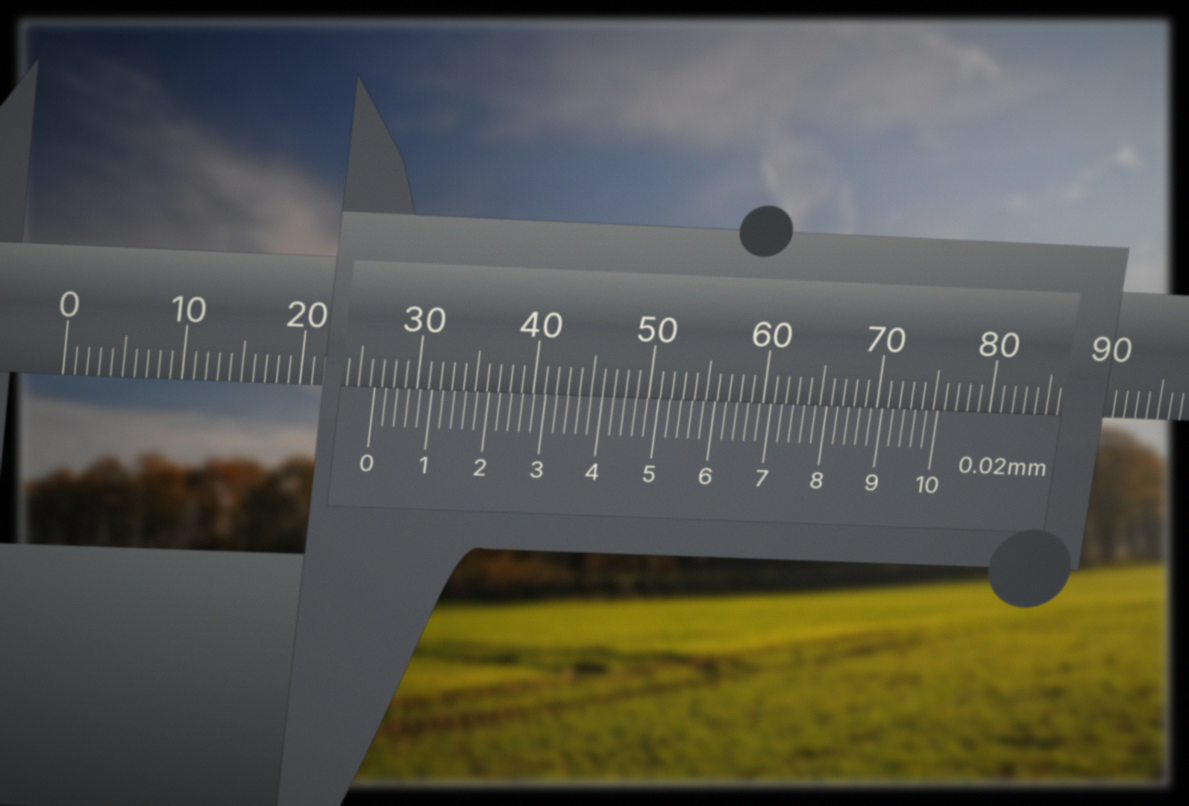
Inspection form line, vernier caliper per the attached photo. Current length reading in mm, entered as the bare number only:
26.4
